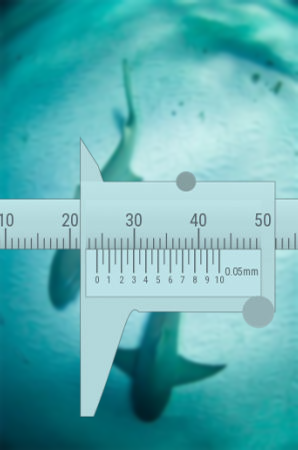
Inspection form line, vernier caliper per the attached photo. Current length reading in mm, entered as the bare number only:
24.2
